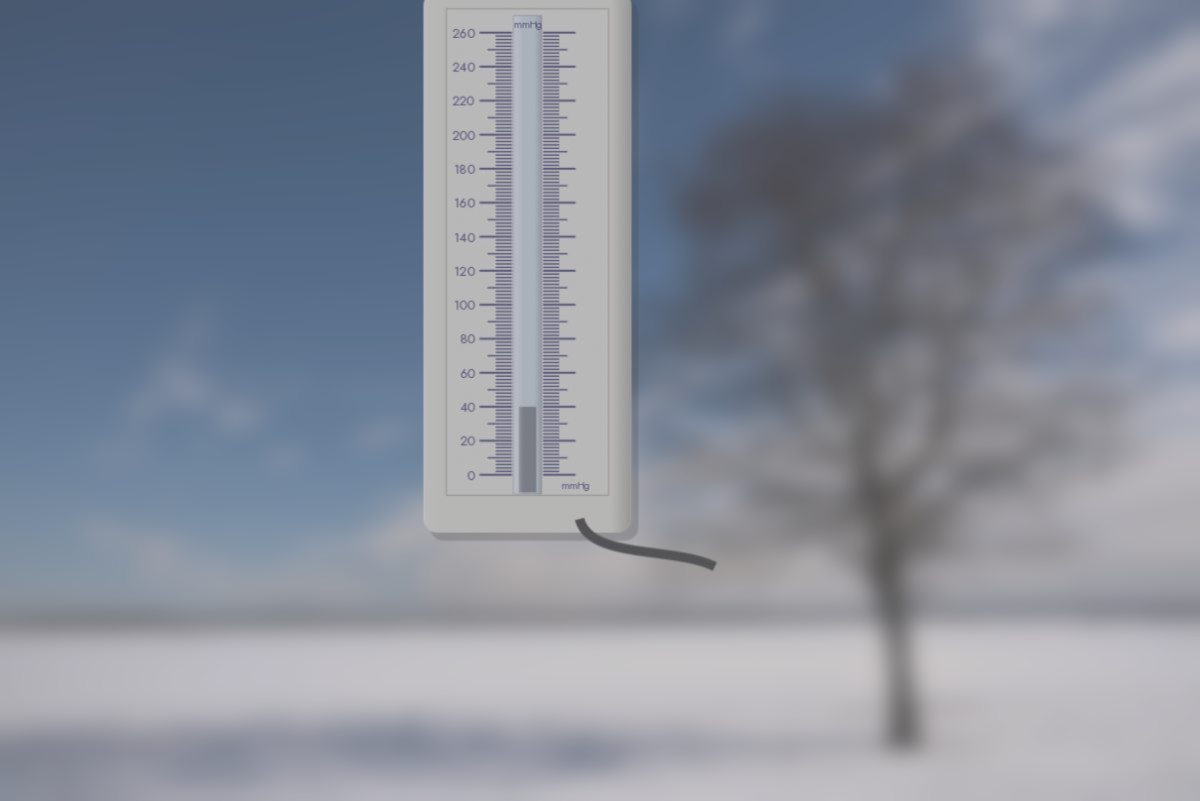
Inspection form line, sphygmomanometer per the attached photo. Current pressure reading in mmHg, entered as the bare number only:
40
